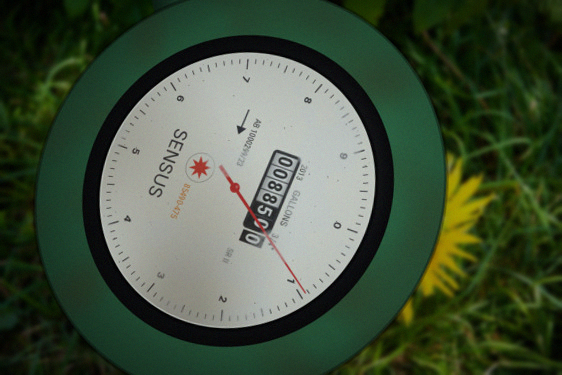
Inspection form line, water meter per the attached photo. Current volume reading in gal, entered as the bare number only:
88500.9
